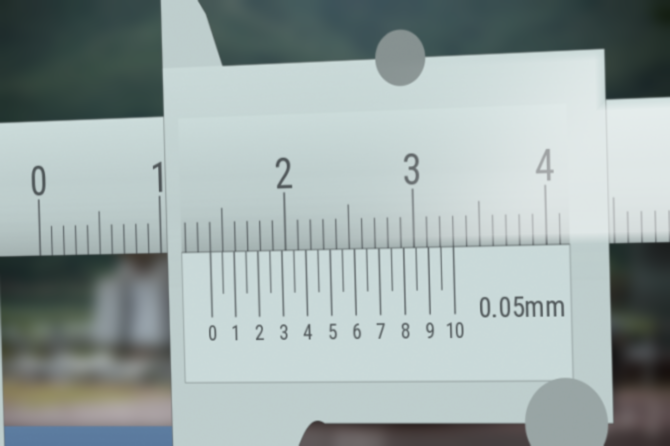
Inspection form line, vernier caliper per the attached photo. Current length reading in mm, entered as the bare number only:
14.0
